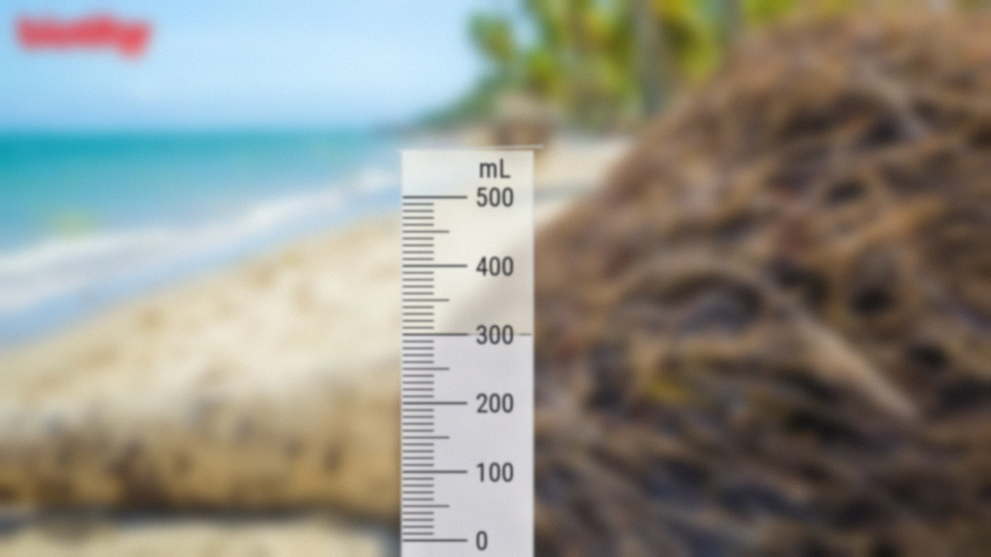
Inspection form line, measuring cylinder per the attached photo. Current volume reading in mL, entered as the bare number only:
300
